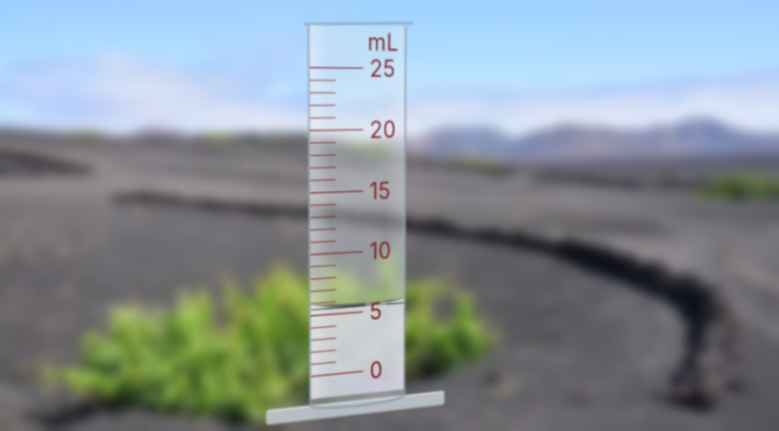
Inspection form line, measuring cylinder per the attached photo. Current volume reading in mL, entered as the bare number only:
5.5
